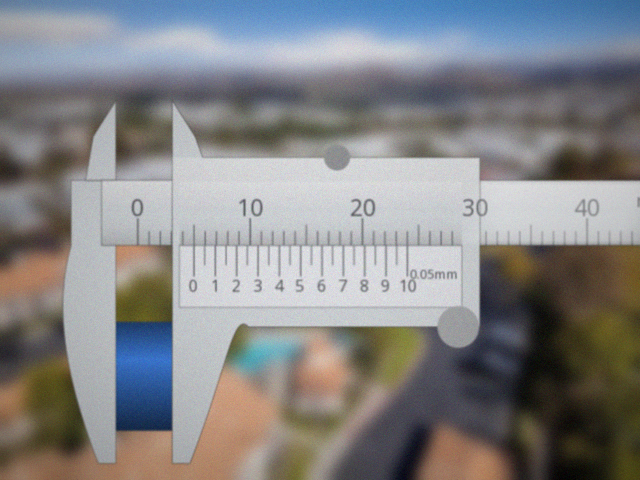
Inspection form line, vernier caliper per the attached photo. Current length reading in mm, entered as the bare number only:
5.0
